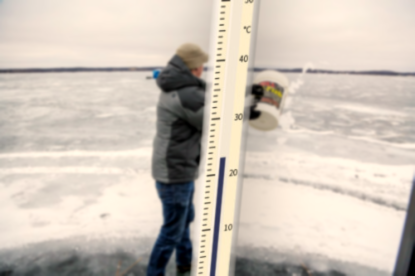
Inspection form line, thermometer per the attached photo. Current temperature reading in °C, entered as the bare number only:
23
